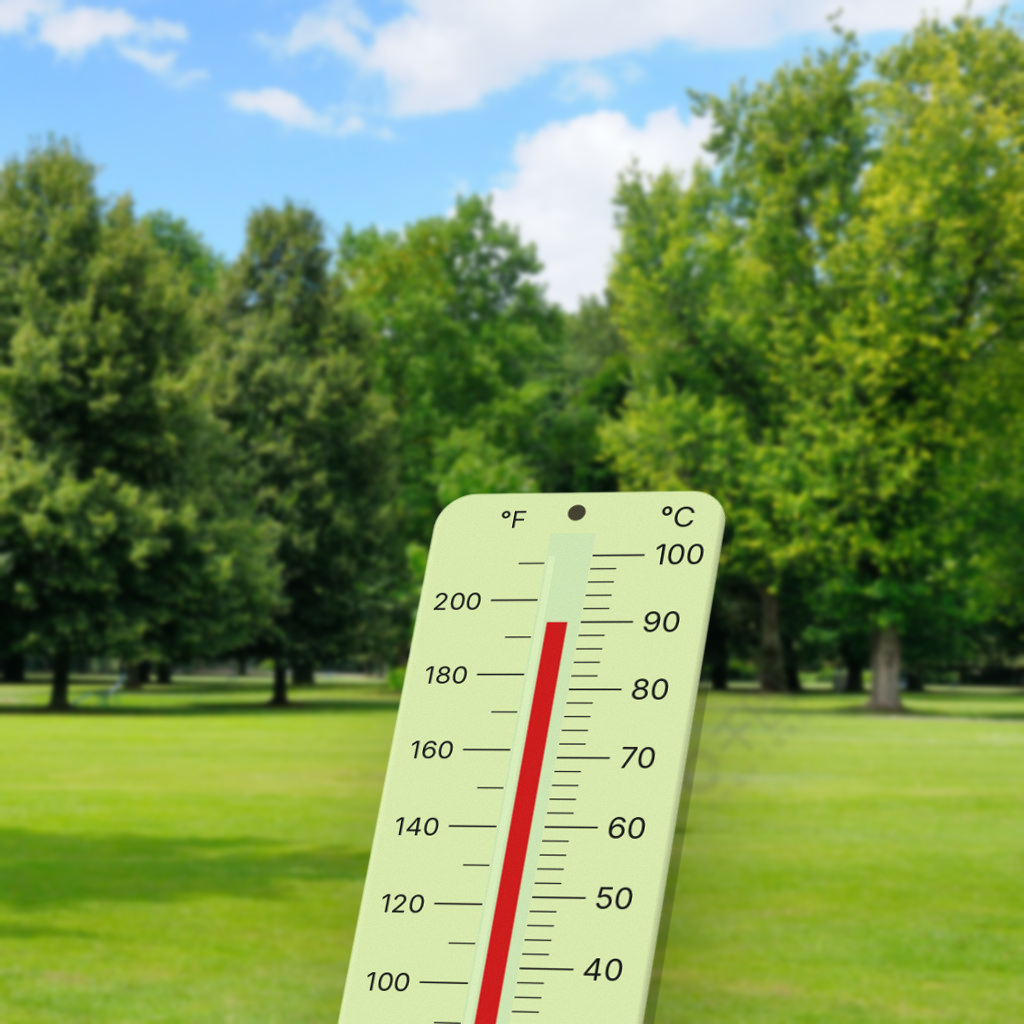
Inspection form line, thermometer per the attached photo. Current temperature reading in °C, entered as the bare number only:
90
